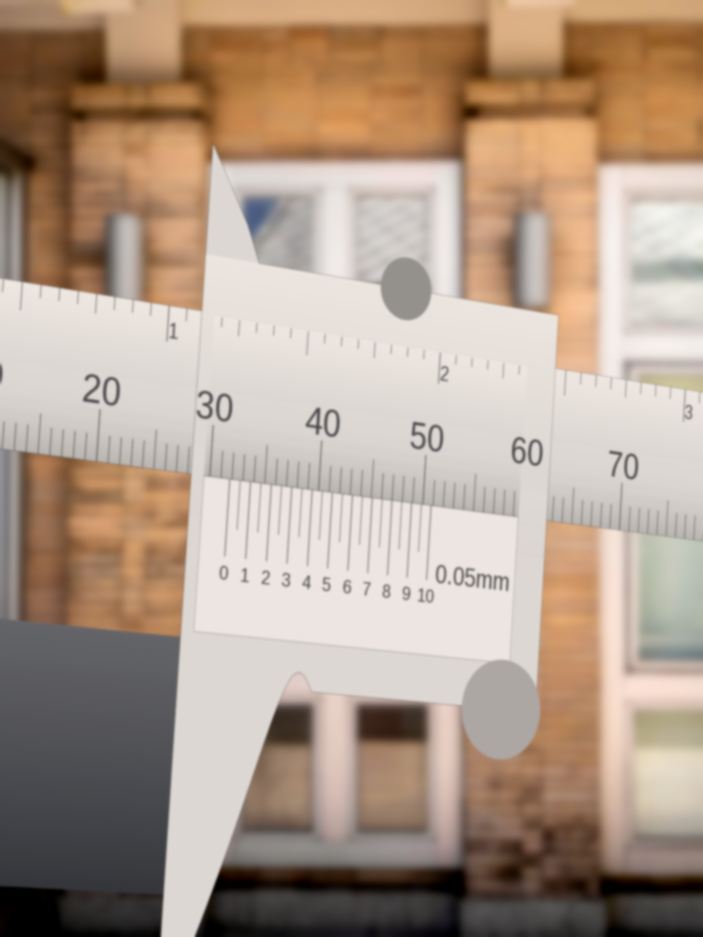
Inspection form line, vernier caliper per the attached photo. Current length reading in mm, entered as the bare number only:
31.8
